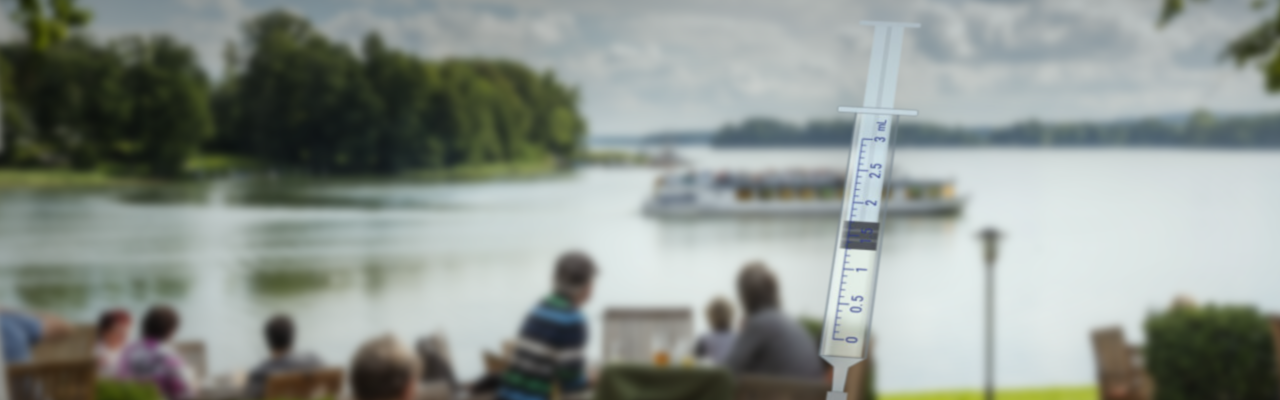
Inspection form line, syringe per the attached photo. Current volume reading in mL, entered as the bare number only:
1.3
